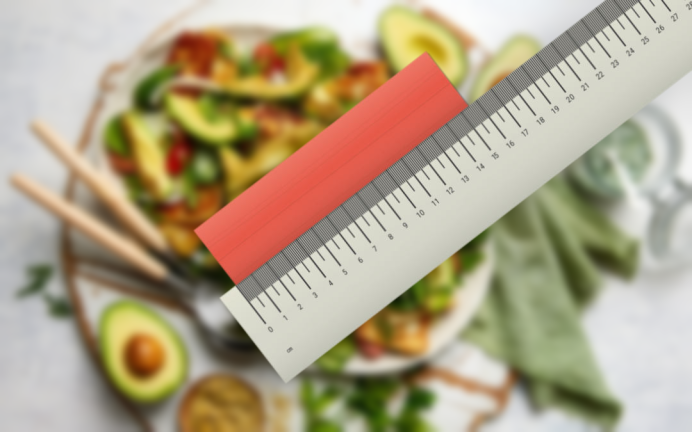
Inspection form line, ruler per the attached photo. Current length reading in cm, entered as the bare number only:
15.5
